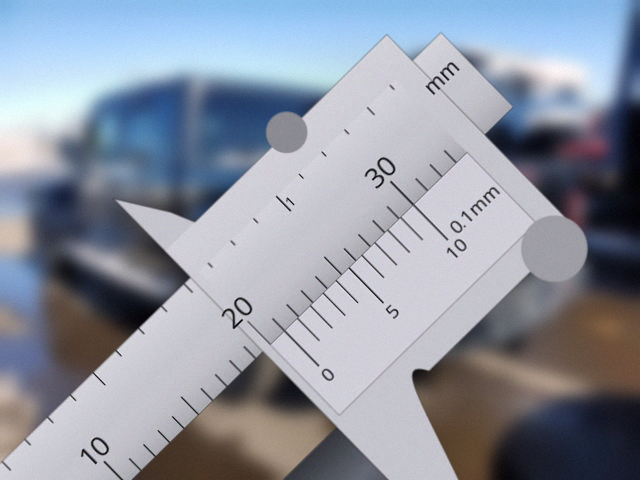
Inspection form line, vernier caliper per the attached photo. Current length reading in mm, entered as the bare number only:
21.0
